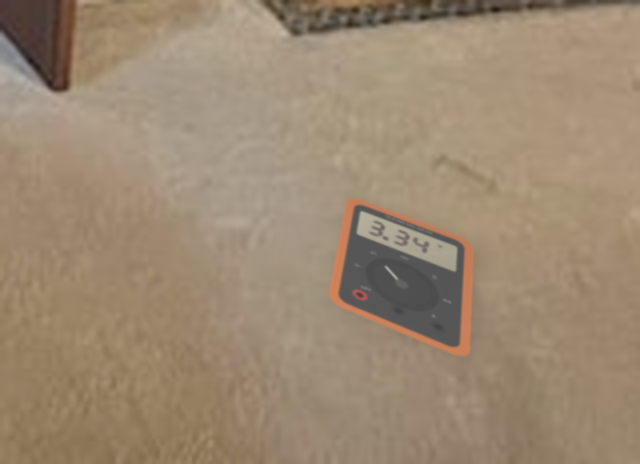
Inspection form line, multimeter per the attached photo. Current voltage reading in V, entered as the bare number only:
3.34
